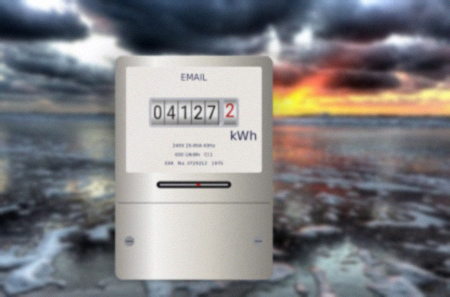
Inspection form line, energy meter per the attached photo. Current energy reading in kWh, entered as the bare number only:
4127.2
